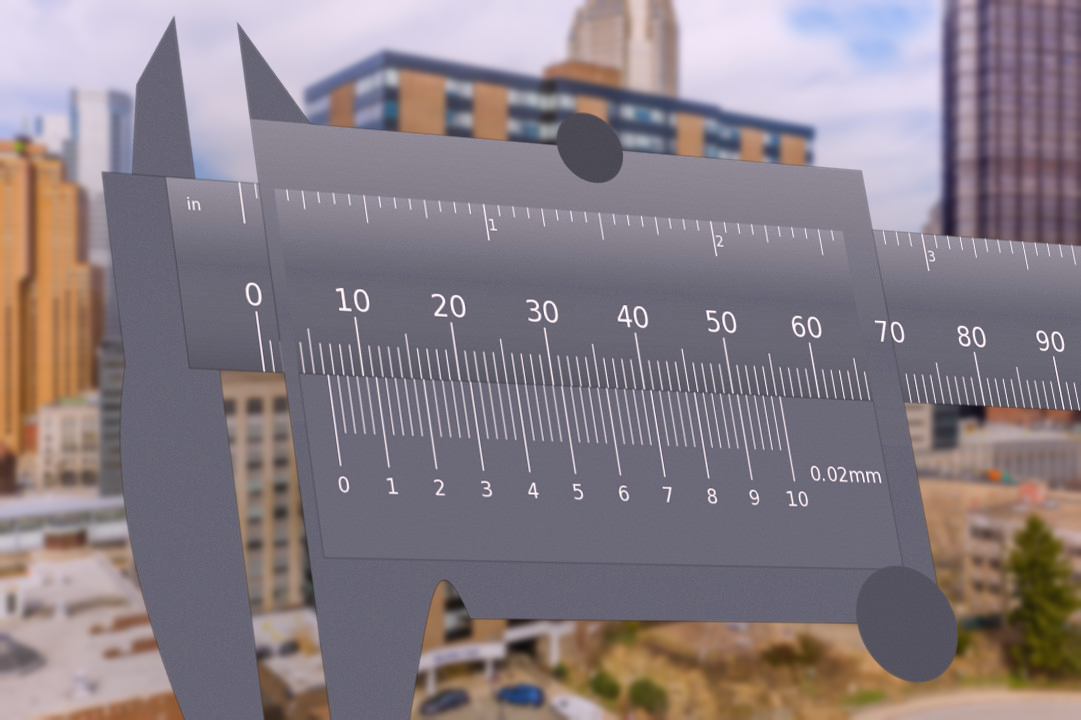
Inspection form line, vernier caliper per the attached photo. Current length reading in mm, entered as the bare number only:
6.4
